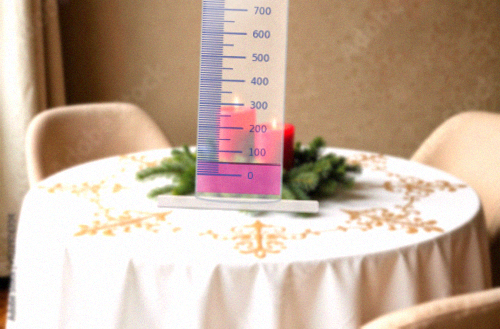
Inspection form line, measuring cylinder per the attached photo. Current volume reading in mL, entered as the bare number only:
50
